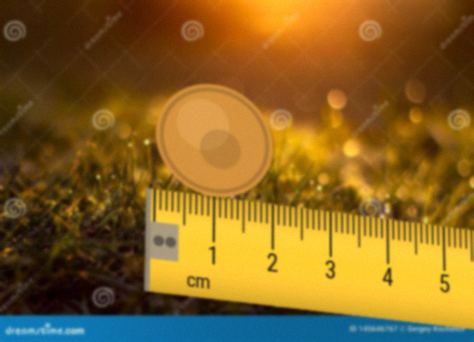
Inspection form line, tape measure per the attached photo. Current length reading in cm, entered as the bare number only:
2
